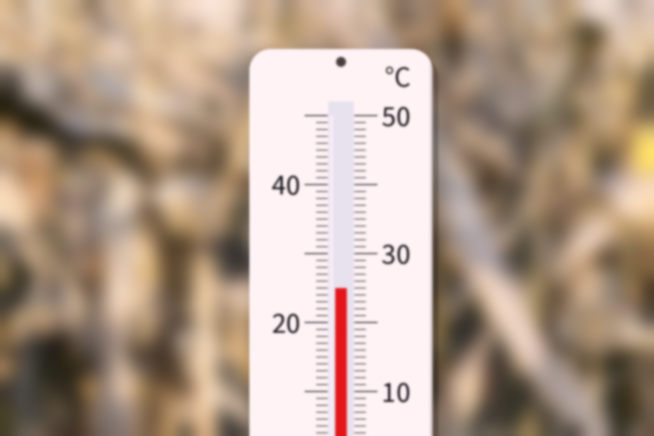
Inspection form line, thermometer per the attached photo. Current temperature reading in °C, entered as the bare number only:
25
